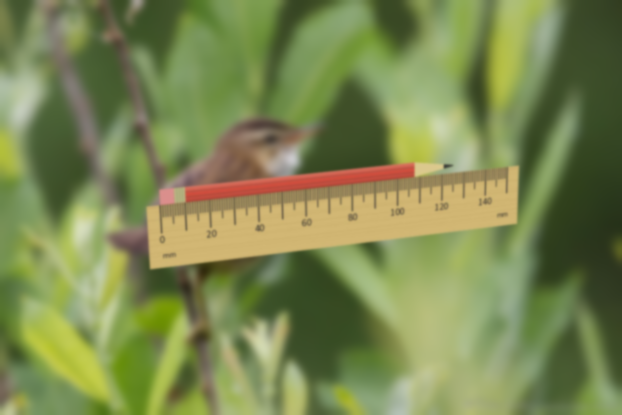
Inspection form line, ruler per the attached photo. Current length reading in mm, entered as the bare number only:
125
